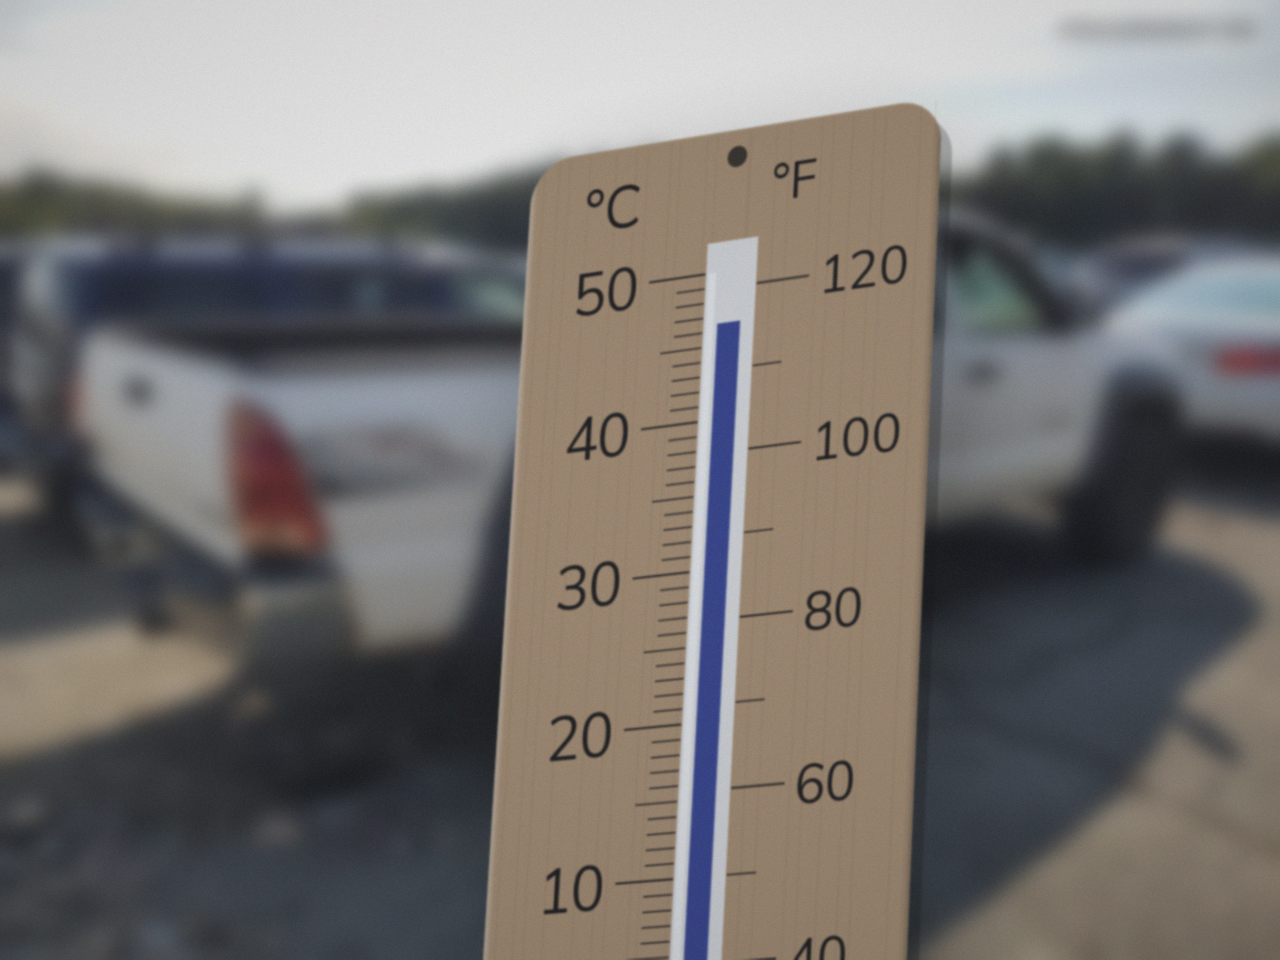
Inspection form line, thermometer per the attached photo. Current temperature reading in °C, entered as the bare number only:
46.5
